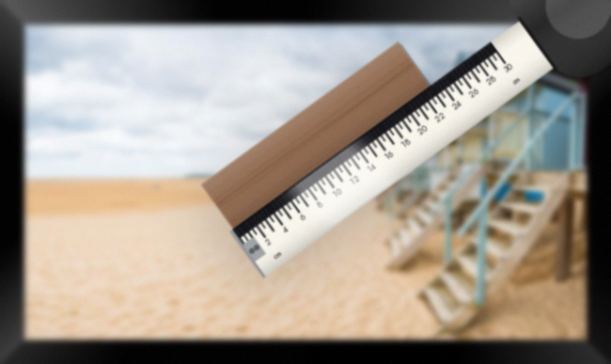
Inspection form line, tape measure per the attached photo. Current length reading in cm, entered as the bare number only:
23
